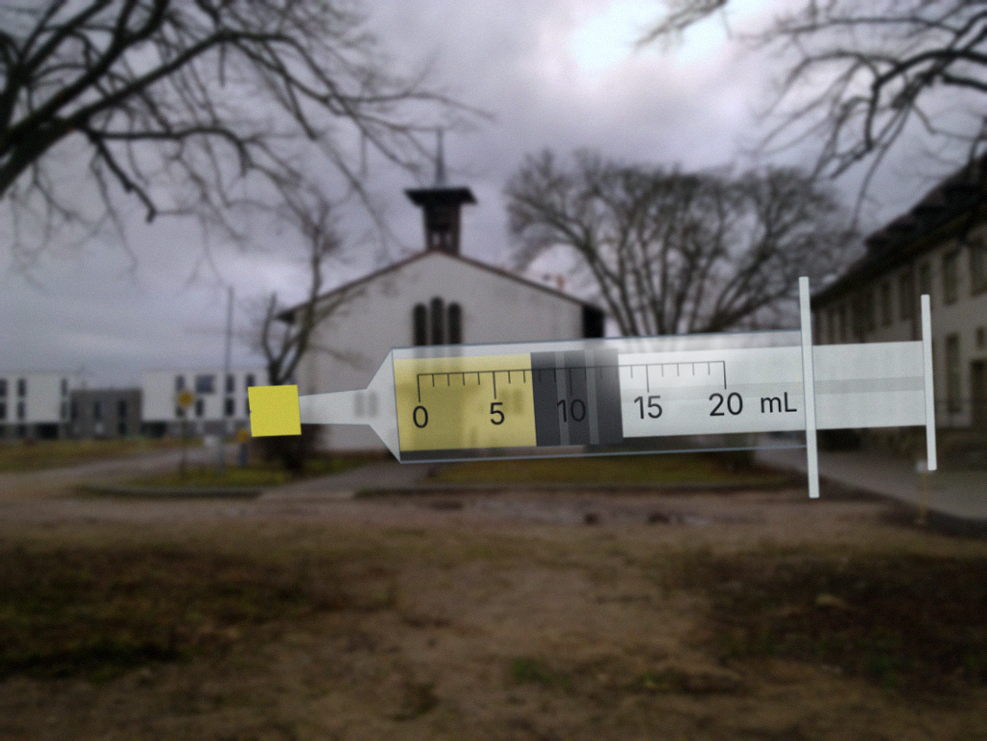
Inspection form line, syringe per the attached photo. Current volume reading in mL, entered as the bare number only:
7.5
